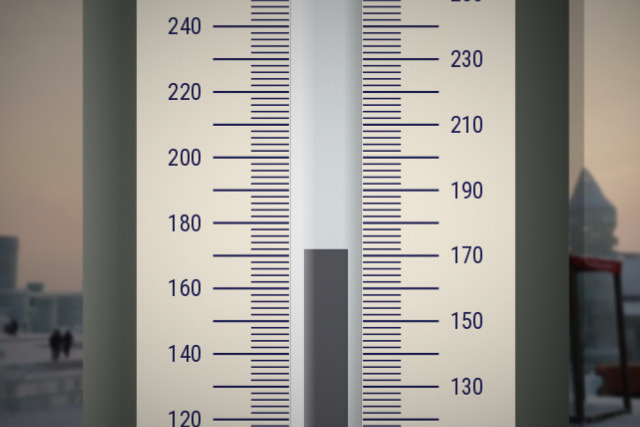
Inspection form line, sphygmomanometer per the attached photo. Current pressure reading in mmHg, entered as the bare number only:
172
